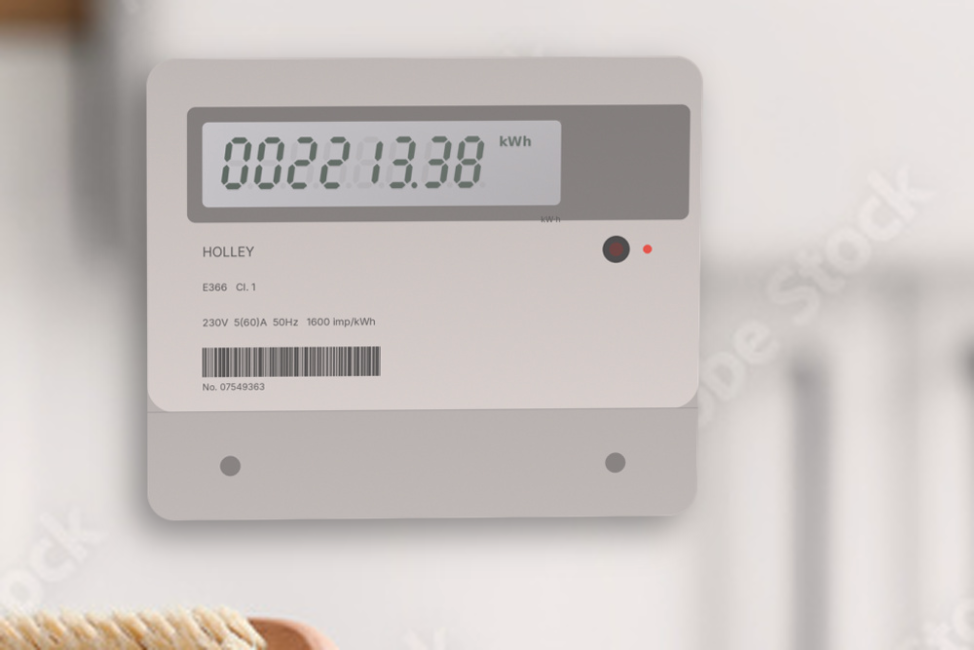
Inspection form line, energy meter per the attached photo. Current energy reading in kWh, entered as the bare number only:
2213.38
